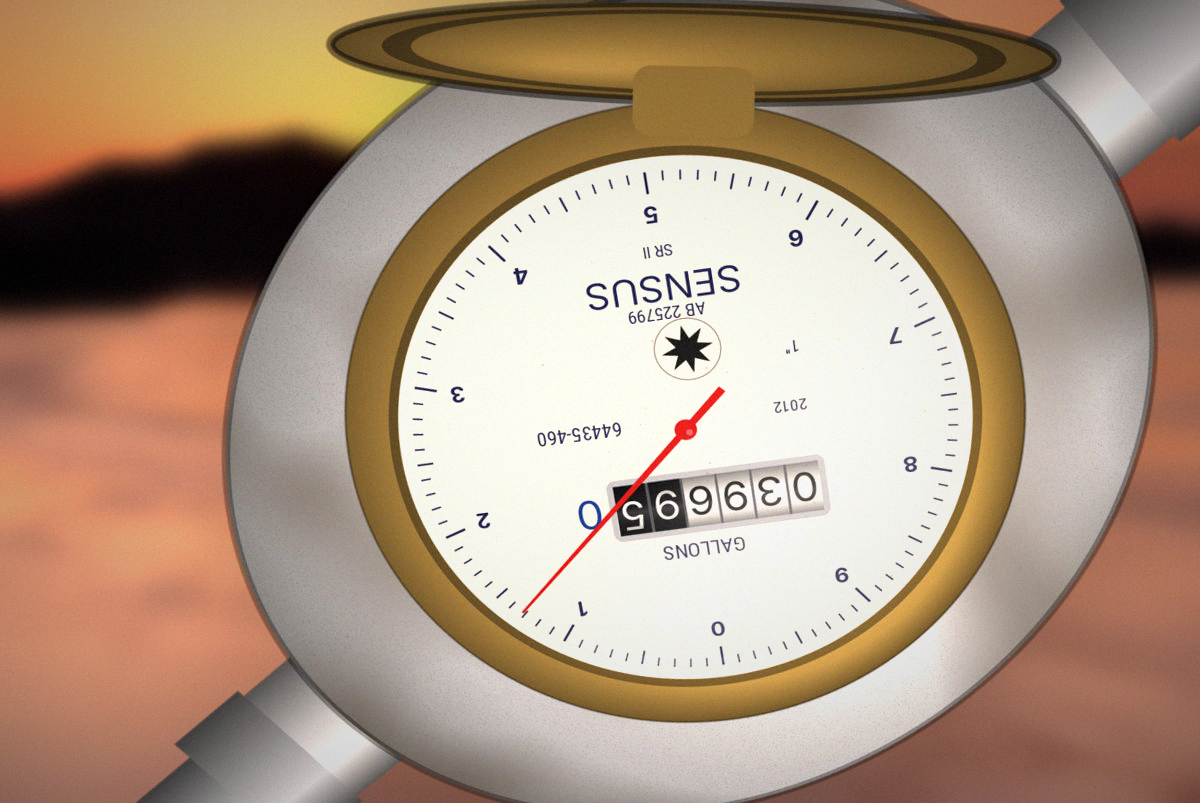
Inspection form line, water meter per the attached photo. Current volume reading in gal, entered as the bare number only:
396951.3
